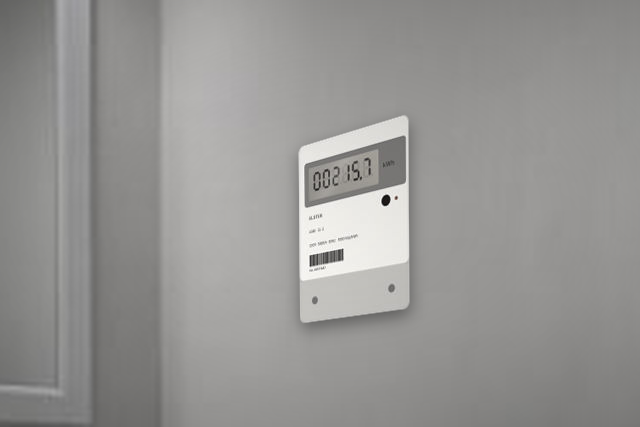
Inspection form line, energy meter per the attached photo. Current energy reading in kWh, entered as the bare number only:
215.7
